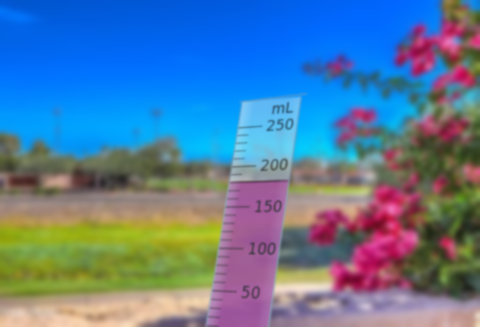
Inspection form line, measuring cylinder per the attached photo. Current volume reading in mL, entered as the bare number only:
180
